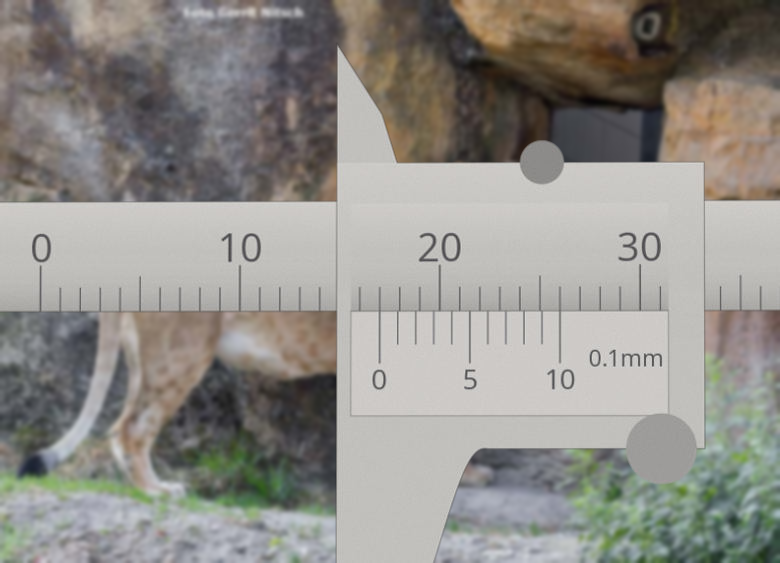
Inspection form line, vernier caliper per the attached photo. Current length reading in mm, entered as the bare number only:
17.0
